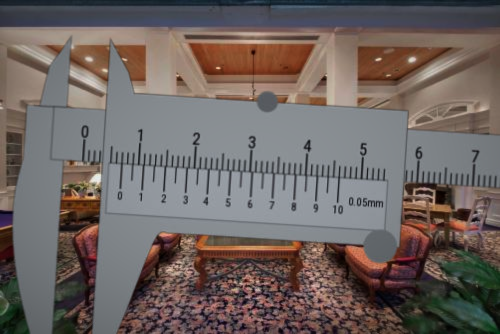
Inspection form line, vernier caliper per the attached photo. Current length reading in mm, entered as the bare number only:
7.0
